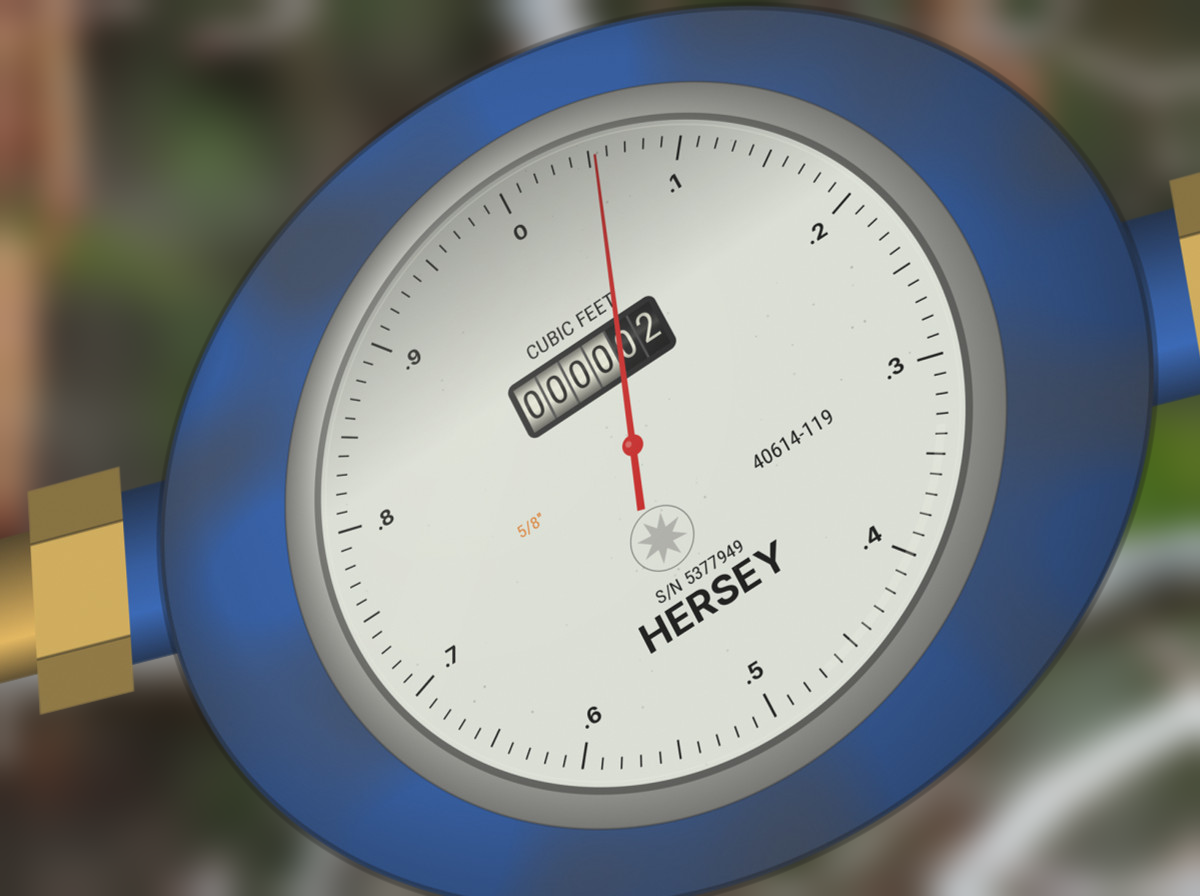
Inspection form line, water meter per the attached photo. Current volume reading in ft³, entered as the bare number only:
2.05
